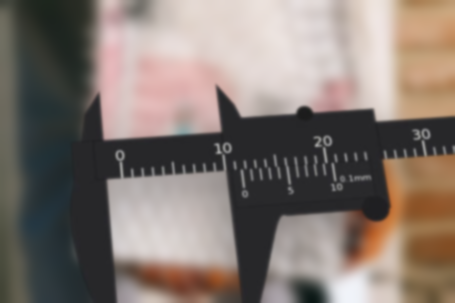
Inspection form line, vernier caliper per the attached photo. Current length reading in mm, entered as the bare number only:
11.6
